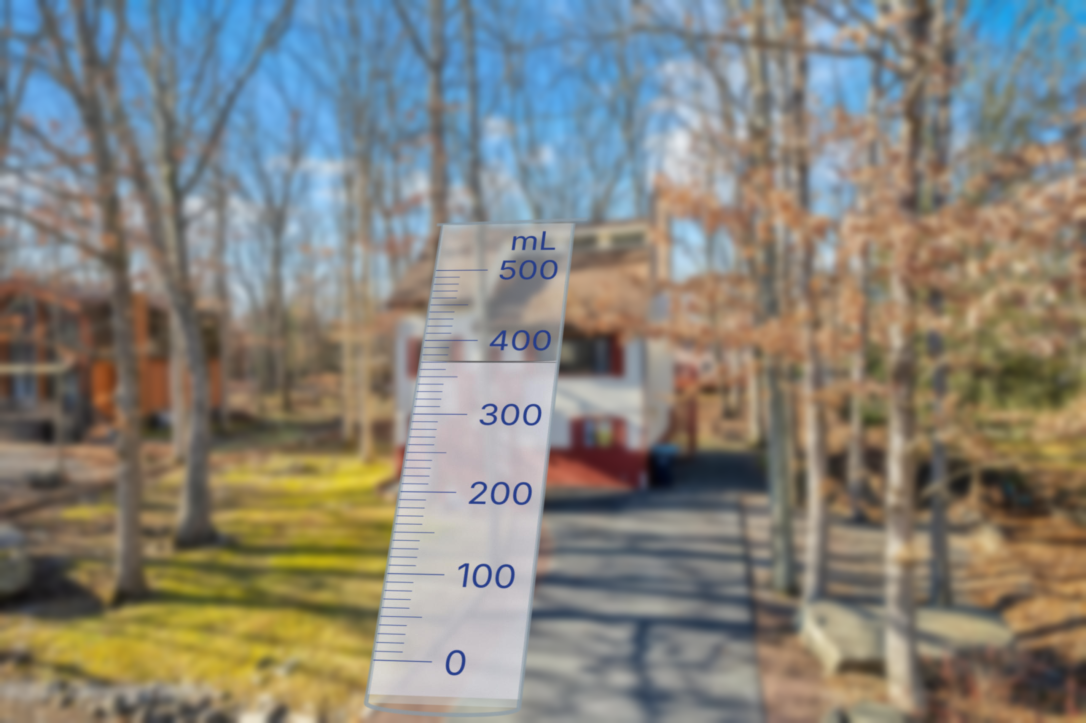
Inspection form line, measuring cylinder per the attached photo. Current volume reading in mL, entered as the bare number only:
370
